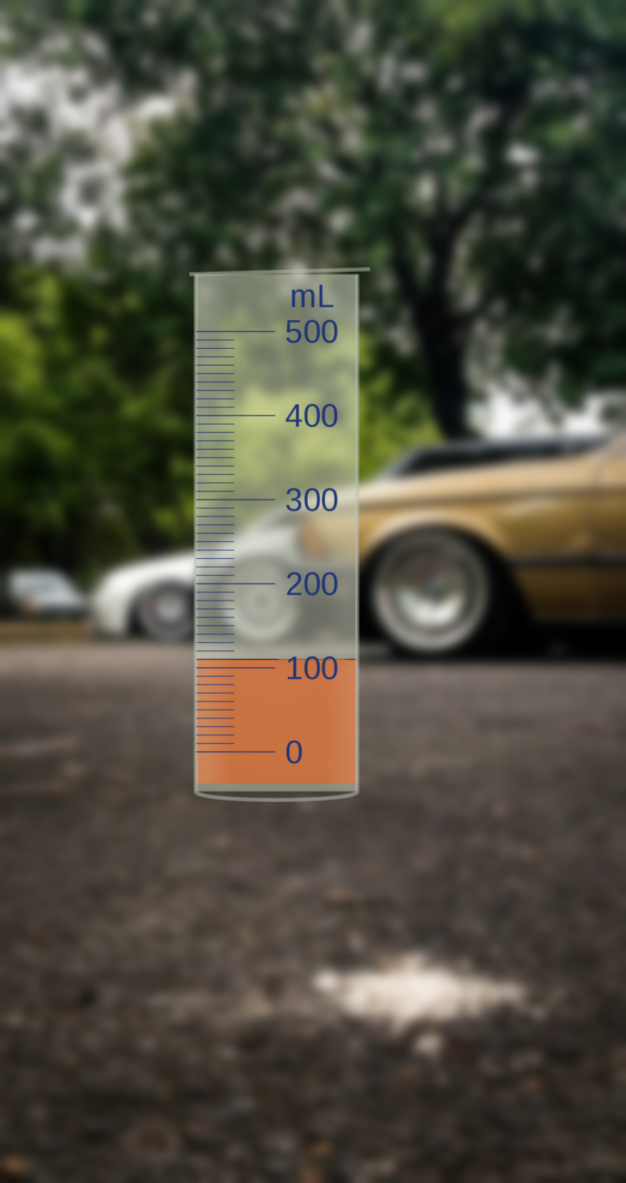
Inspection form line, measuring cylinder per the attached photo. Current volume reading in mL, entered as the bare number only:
110
